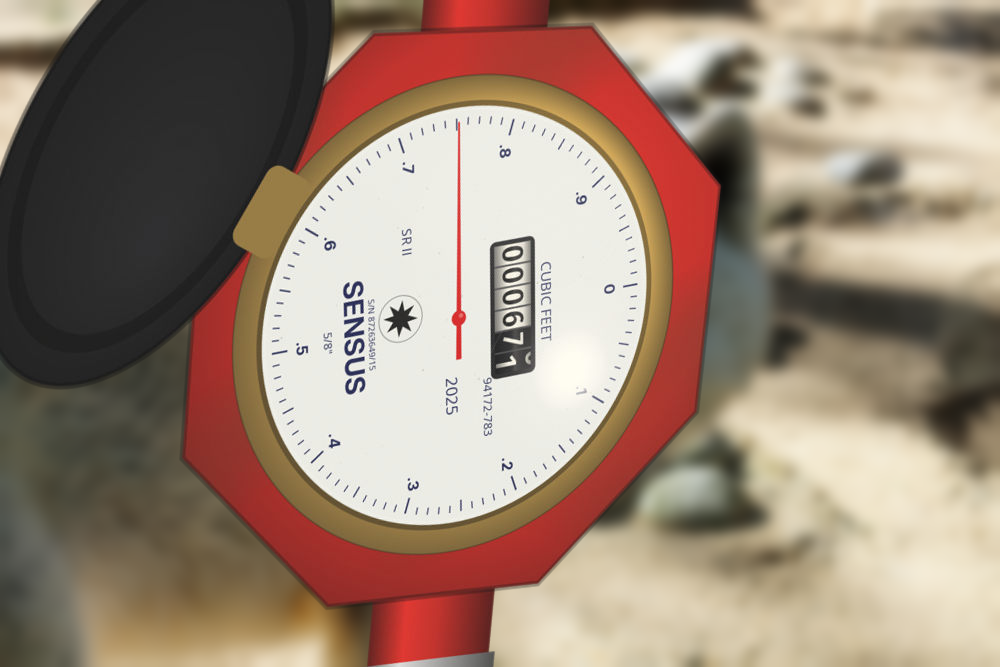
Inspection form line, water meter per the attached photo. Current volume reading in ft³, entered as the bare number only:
670.75
